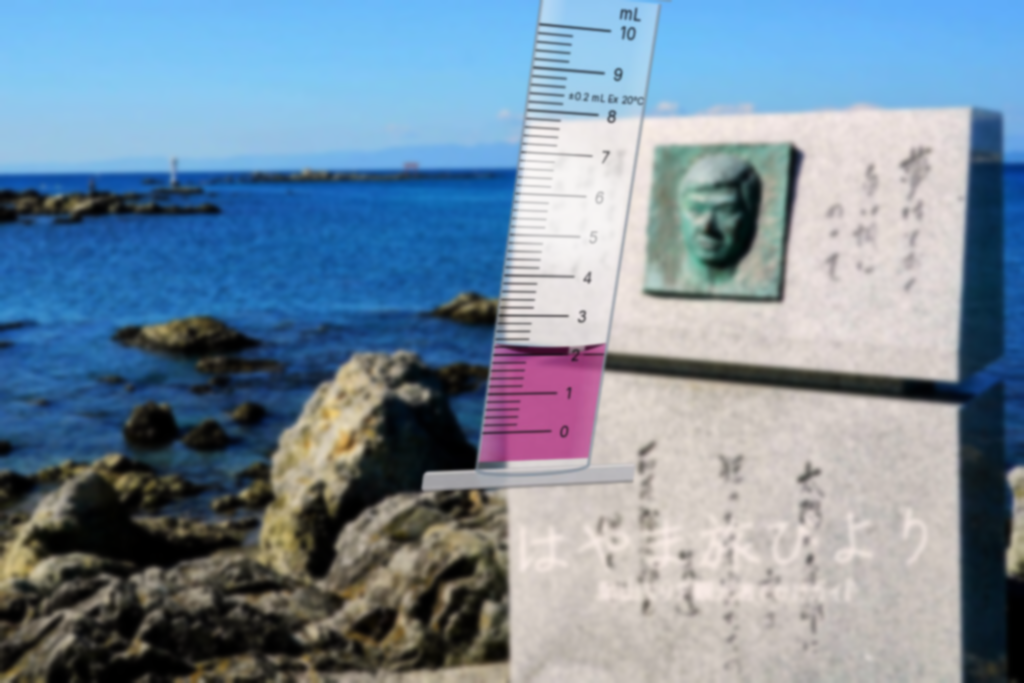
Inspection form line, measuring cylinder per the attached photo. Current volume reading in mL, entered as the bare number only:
2
